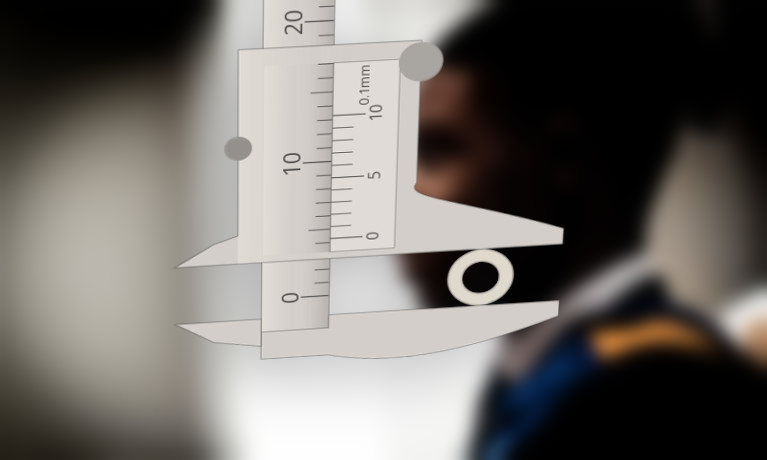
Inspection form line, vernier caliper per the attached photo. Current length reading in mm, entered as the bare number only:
4.3
